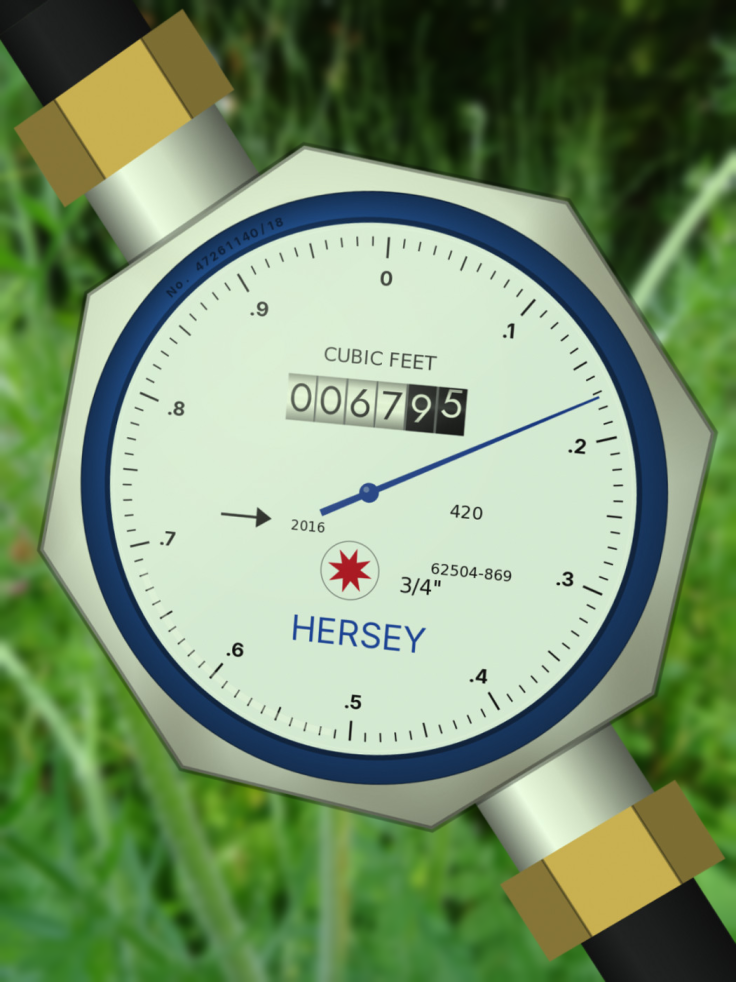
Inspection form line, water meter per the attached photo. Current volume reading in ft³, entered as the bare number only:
6795.17
